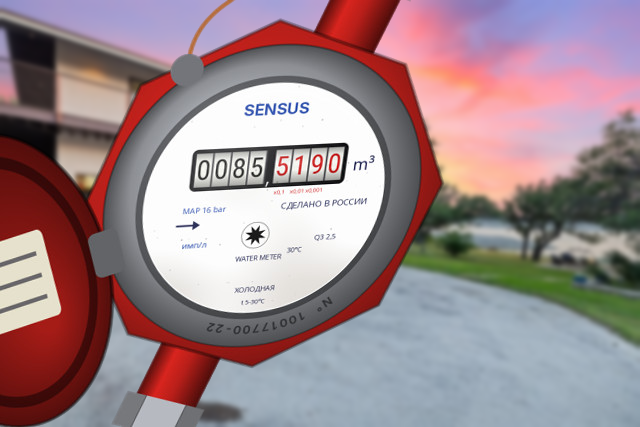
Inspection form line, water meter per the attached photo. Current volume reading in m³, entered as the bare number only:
85.5190
